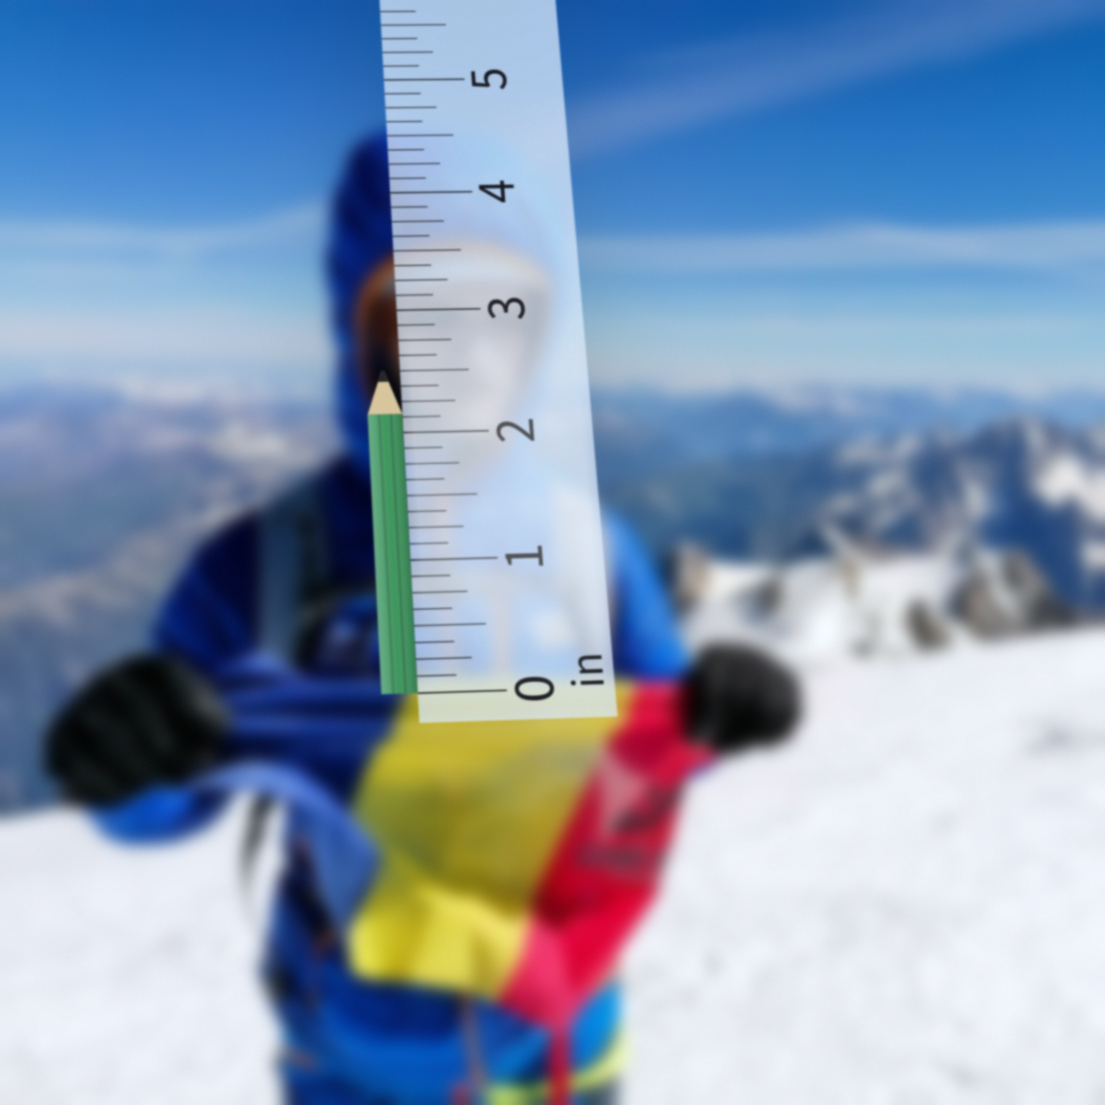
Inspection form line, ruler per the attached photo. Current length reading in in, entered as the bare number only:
2.5
